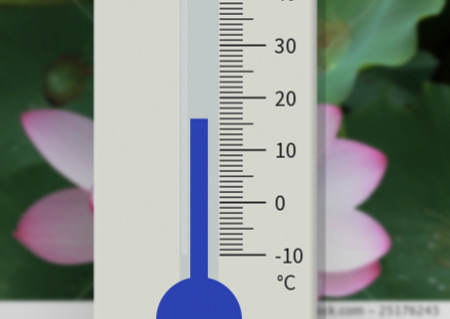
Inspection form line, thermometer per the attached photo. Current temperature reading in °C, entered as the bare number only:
16
